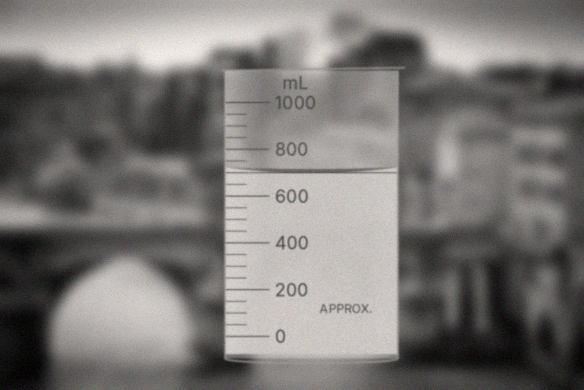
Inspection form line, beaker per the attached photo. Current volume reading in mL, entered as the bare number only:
700
